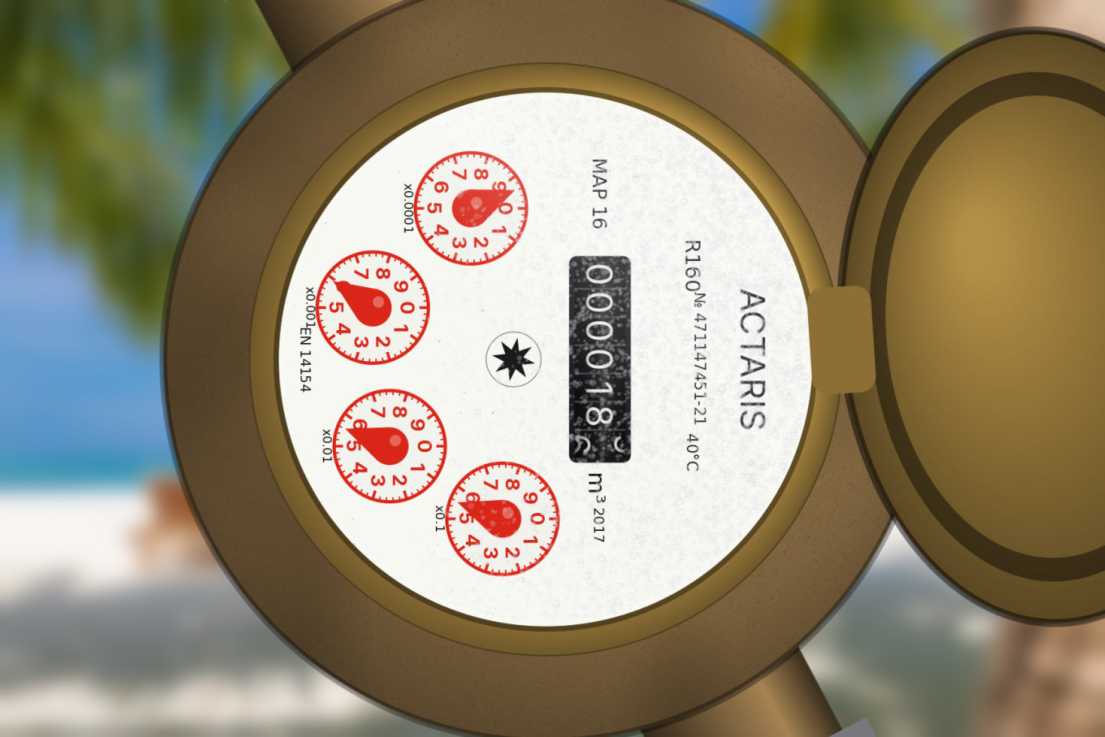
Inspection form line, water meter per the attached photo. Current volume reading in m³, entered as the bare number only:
185.5559
